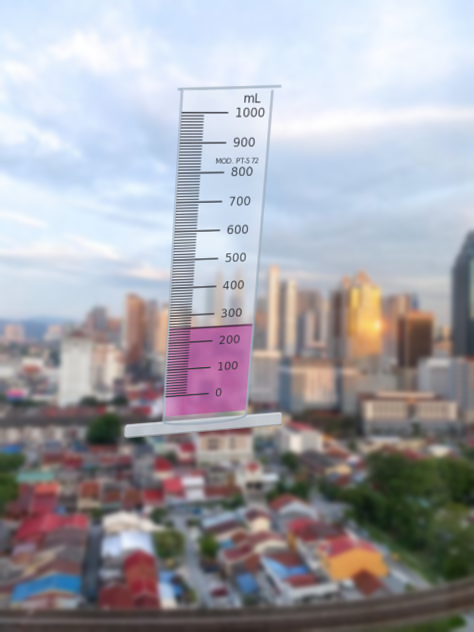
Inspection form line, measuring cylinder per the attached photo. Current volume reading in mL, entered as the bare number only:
250
